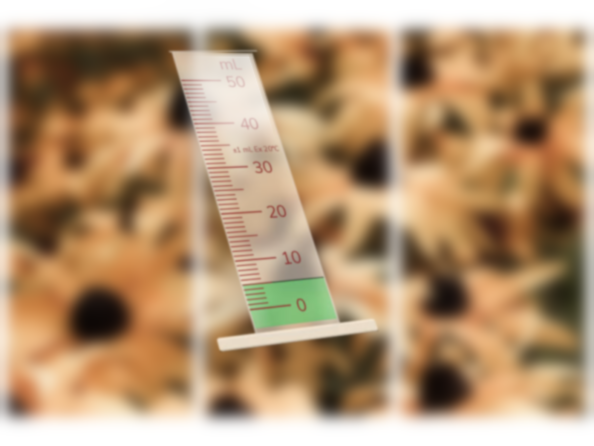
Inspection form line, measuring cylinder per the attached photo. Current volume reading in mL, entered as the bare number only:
5
